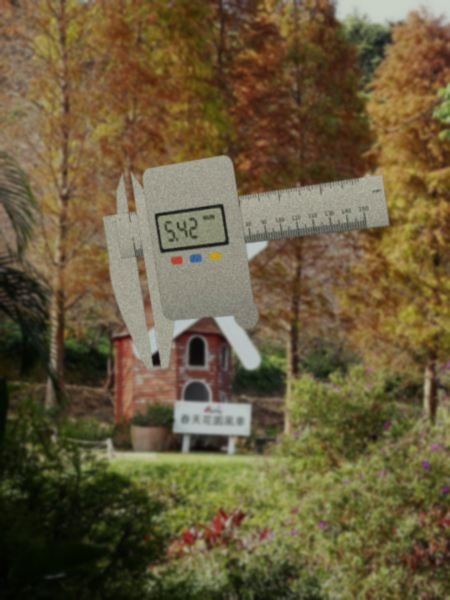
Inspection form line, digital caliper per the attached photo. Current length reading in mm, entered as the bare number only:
5.42
